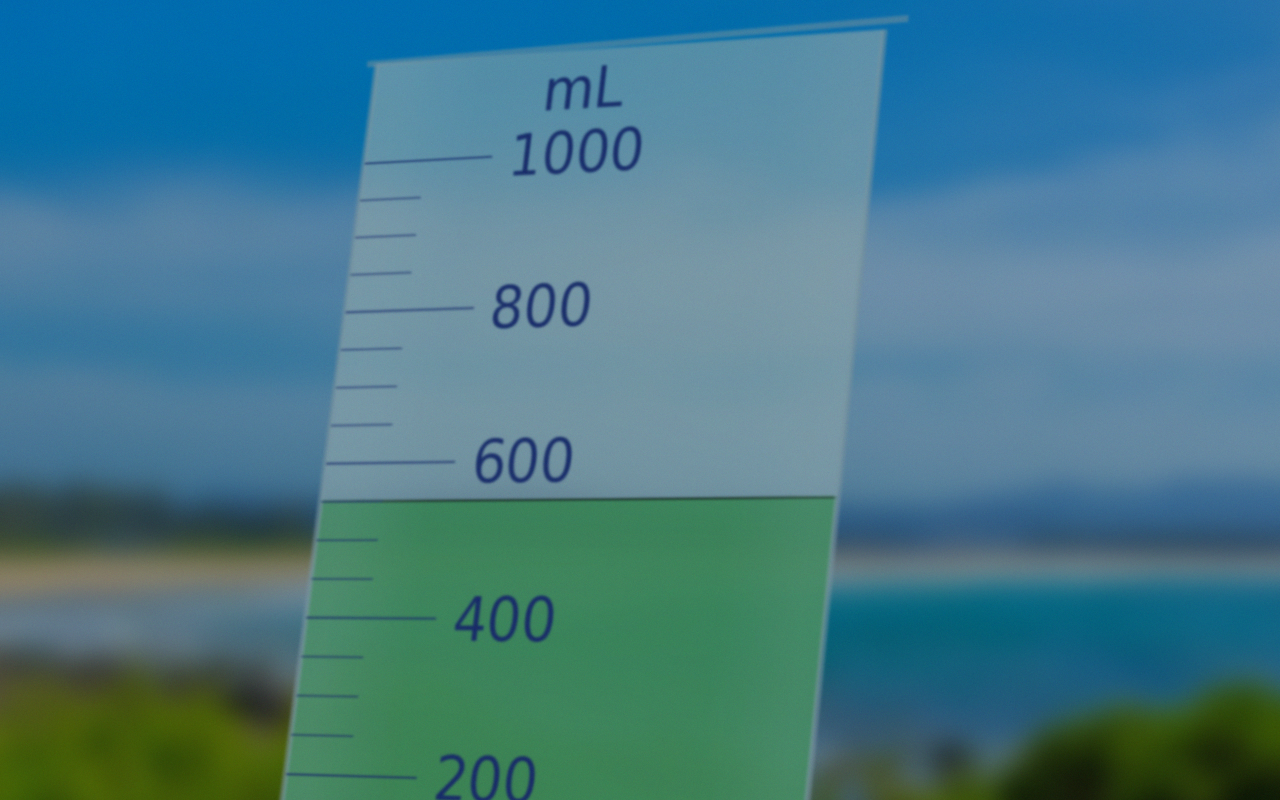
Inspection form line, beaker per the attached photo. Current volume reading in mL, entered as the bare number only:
550
